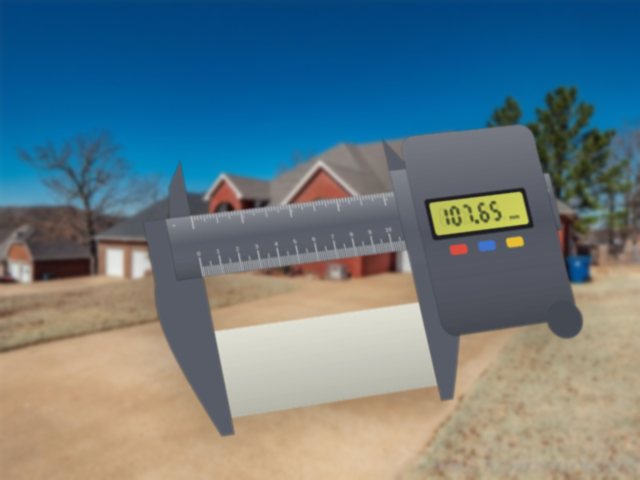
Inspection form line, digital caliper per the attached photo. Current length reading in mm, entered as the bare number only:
107.65
